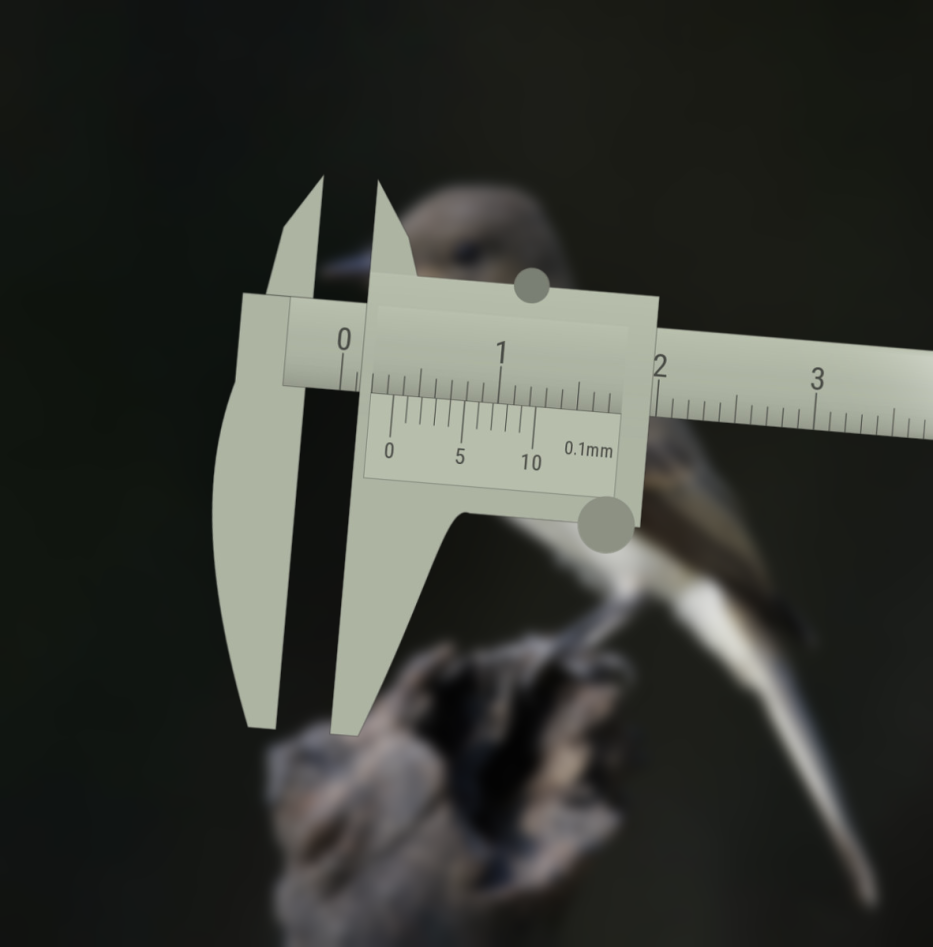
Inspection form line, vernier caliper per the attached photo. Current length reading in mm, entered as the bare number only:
3.4
